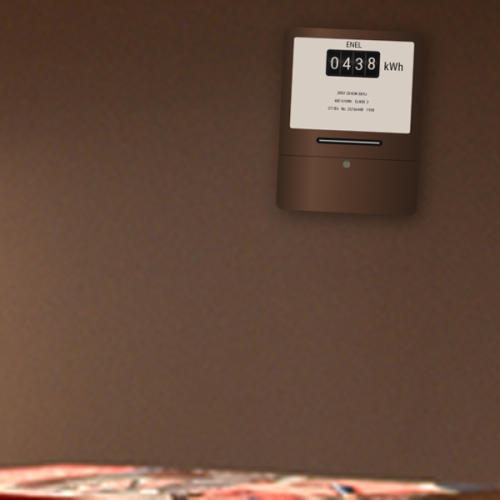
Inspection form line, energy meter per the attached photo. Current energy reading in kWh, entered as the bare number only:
438
